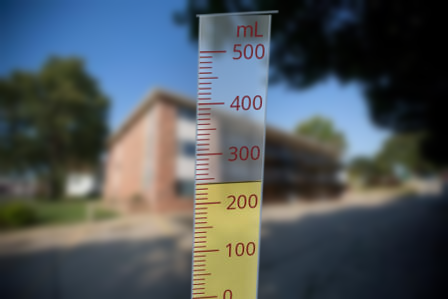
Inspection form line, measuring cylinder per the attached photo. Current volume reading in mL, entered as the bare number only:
240
